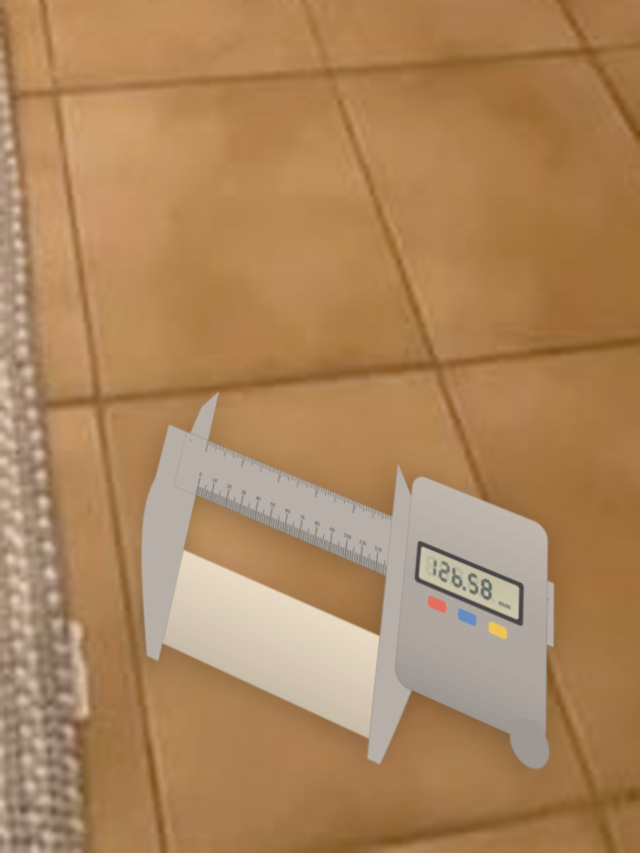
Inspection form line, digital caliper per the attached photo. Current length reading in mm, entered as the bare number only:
126.58
